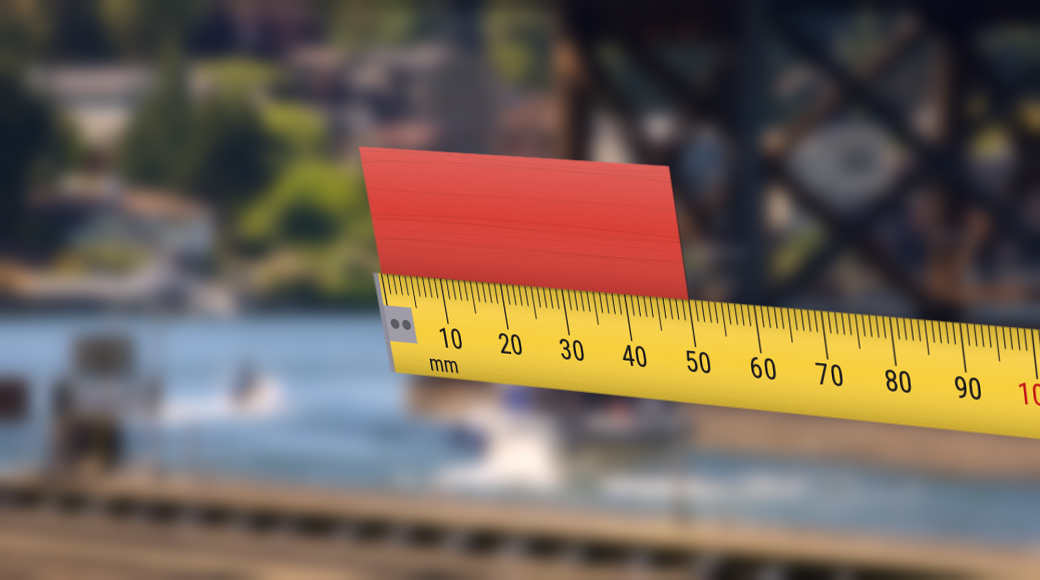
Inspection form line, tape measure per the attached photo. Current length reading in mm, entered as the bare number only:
50
